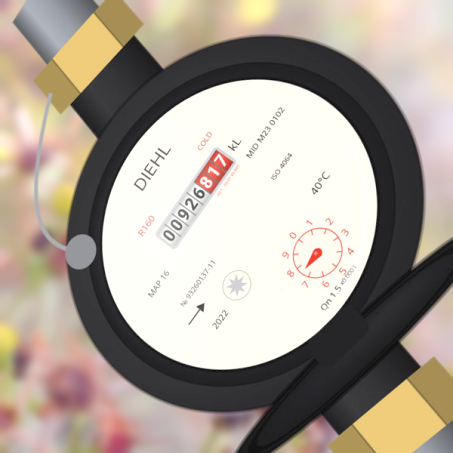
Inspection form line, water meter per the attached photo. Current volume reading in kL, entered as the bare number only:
926.8177
